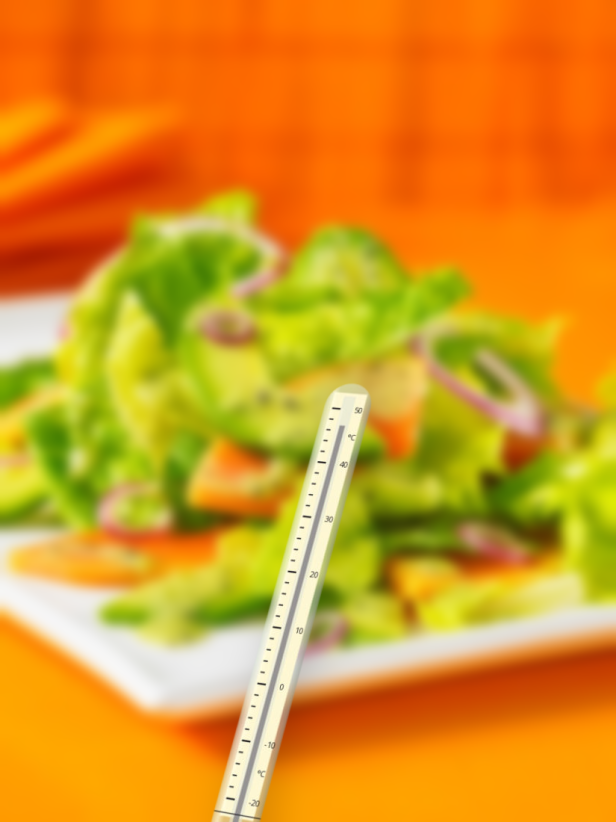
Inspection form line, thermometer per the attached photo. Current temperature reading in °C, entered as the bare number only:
47
